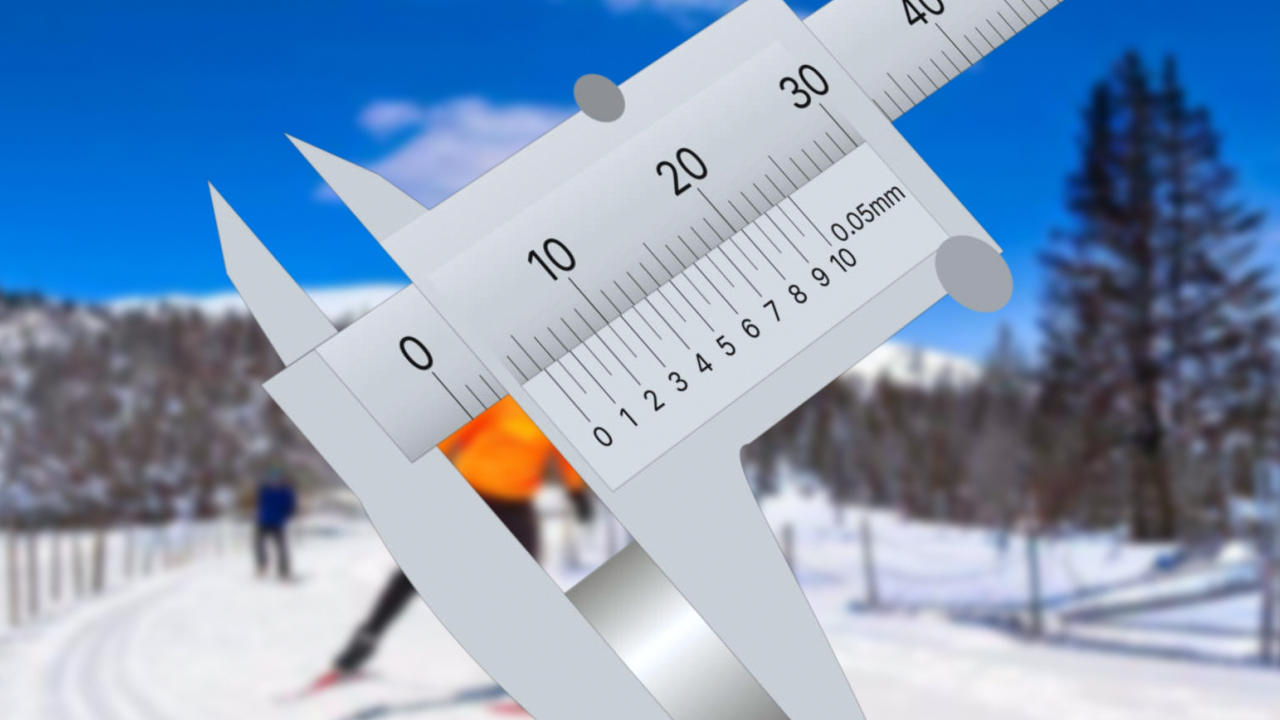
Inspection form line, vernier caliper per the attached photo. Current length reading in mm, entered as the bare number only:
5.2
